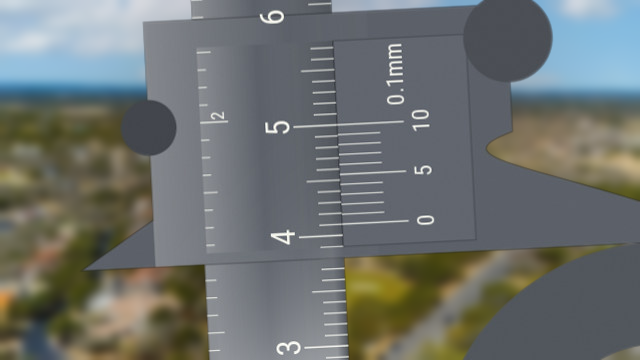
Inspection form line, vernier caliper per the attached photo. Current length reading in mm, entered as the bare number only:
41.0
